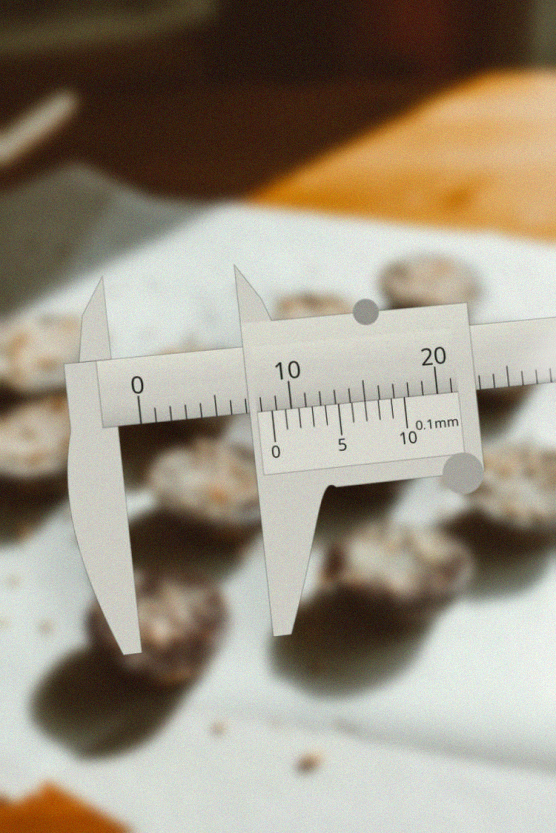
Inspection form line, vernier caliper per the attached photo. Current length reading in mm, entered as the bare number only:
8.7
